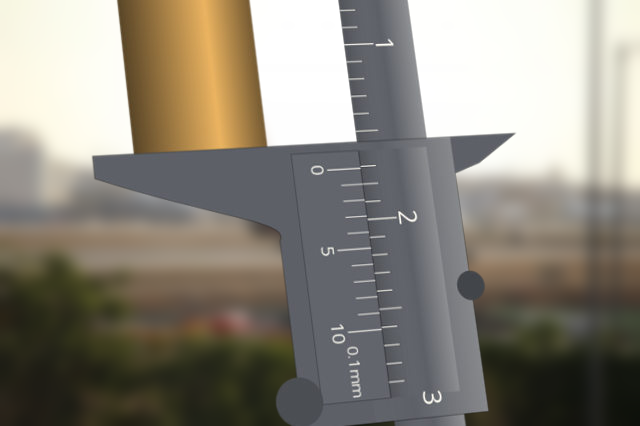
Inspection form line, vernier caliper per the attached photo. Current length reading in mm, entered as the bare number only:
17.1
